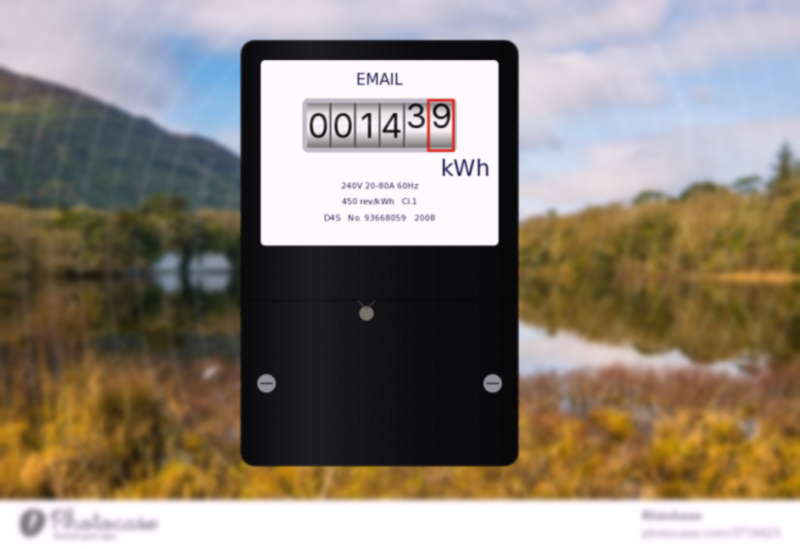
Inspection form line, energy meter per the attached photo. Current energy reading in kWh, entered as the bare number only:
143.9
